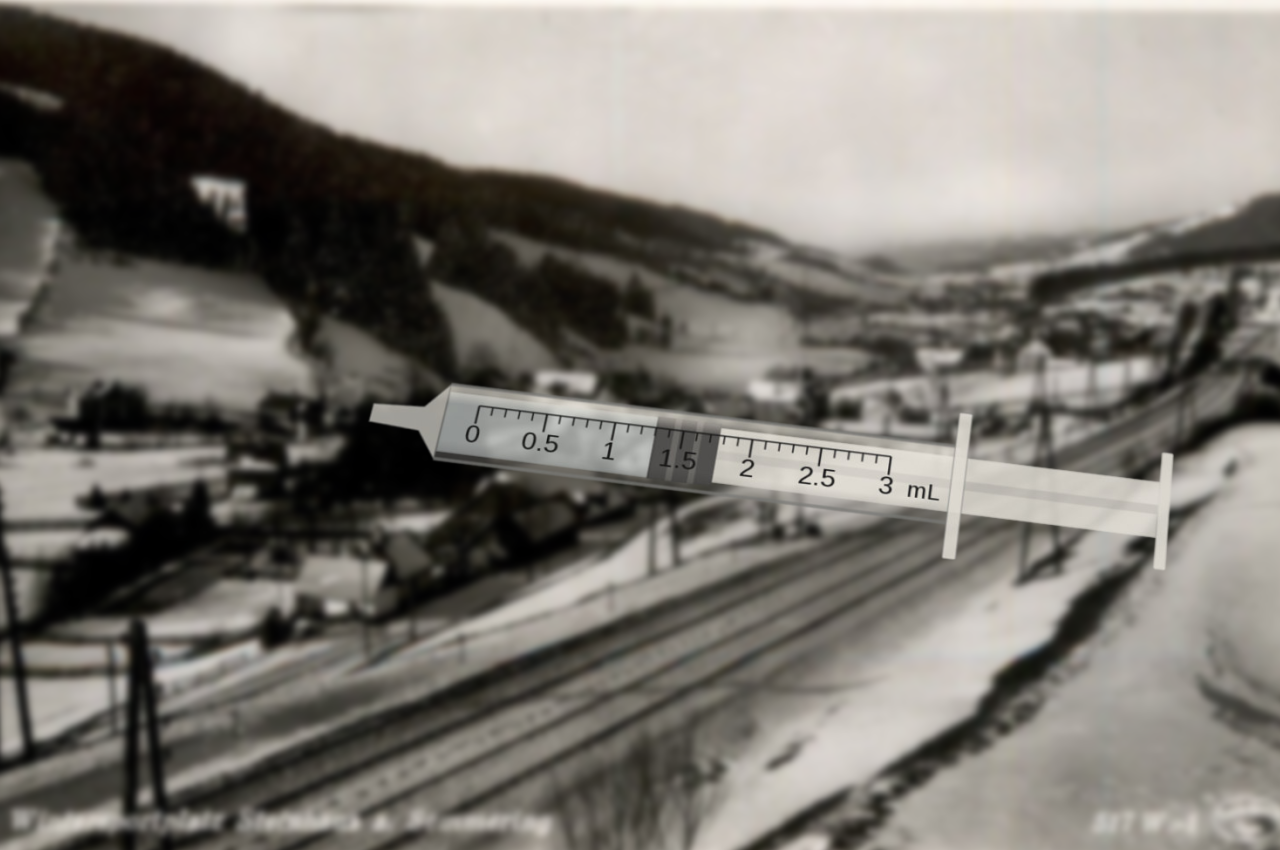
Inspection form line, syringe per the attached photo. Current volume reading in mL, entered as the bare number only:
1.3
